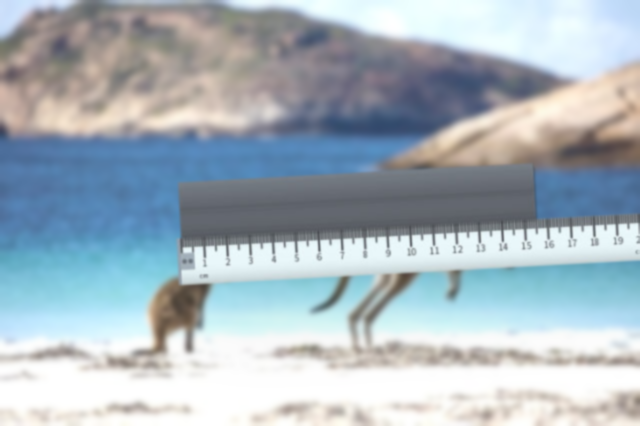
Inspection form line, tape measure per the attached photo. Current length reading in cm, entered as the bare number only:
15.5
